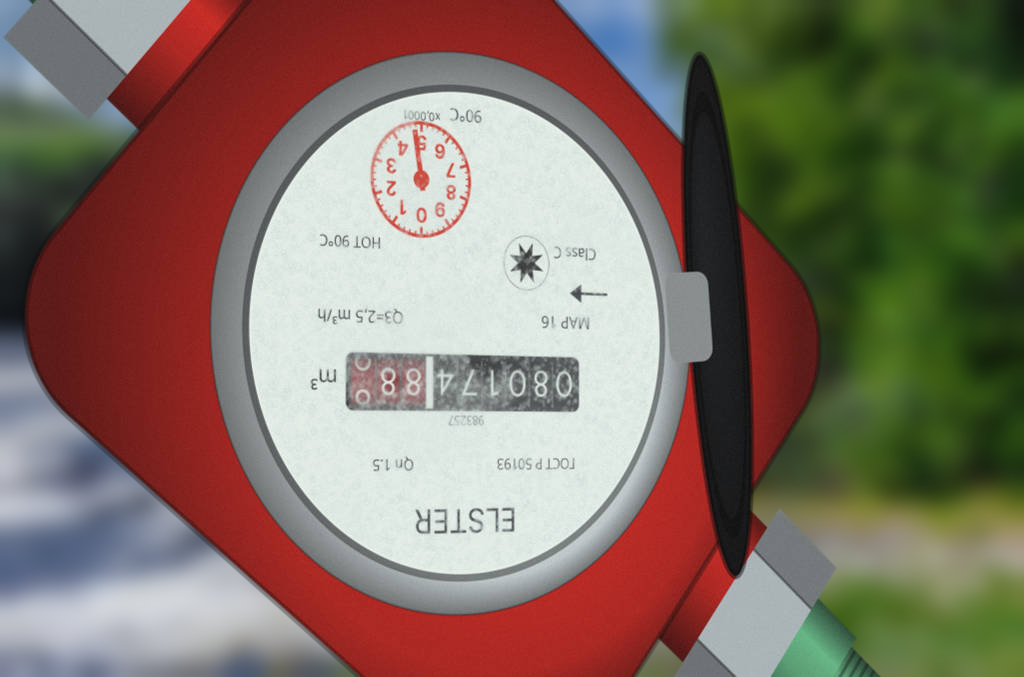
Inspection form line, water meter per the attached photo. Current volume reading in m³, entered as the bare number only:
80174.8884
